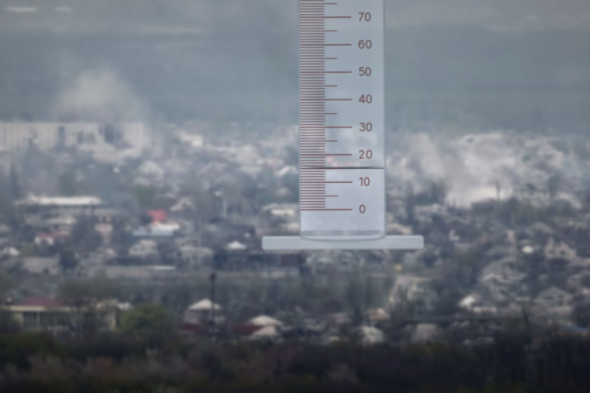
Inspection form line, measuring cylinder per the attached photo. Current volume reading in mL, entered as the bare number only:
15
